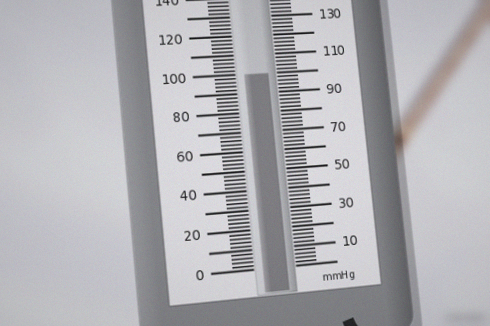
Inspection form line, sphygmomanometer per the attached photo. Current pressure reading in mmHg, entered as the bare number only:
100
